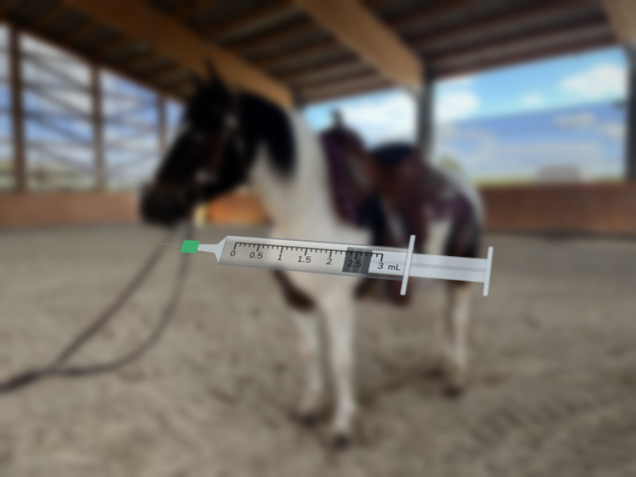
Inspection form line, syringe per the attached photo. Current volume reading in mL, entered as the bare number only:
2.3
